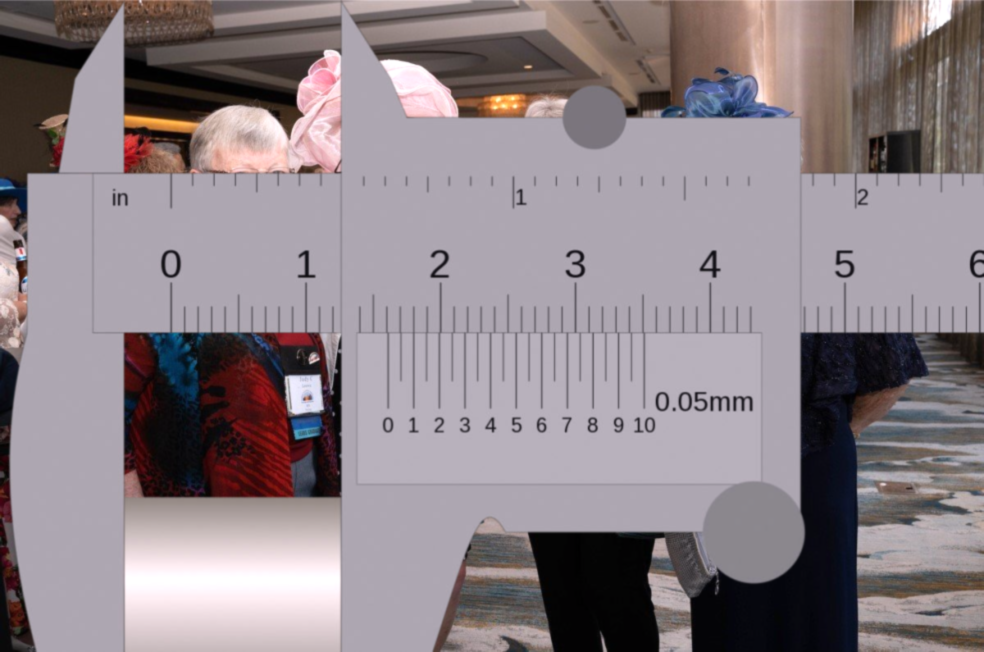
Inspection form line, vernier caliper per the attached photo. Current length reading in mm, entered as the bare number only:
16.1
